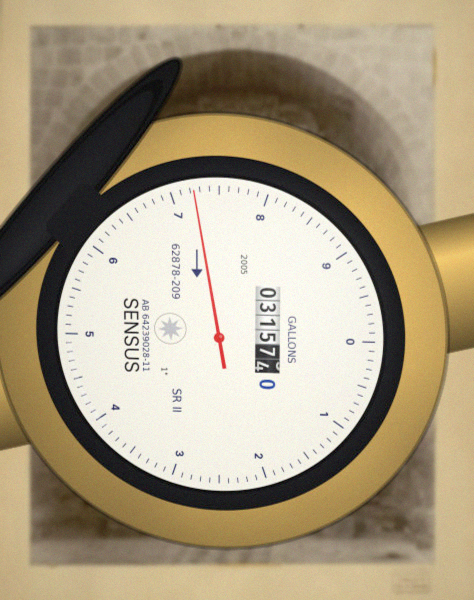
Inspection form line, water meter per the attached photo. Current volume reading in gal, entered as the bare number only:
315737.2
